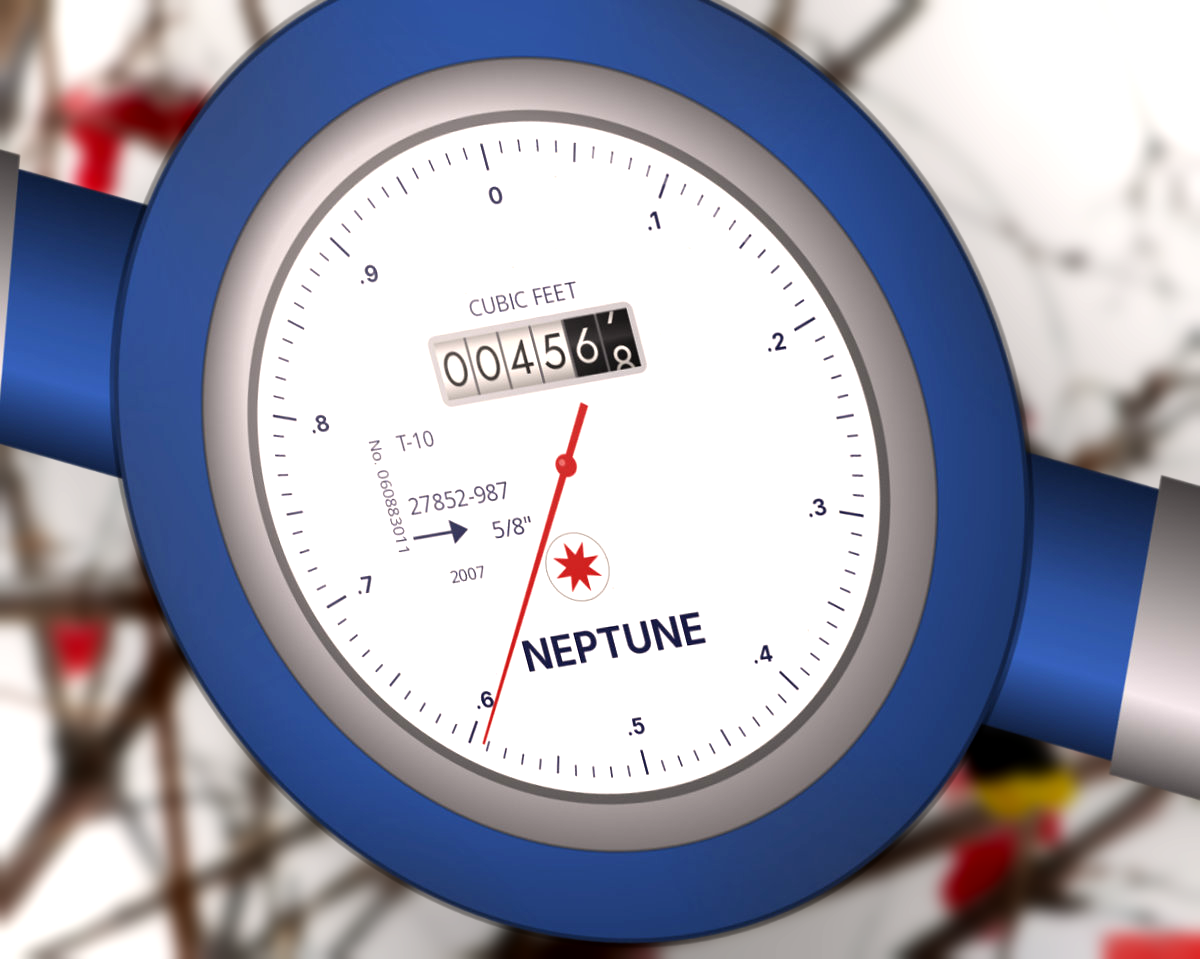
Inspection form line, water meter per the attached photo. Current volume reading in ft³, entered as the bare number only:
4567.59
